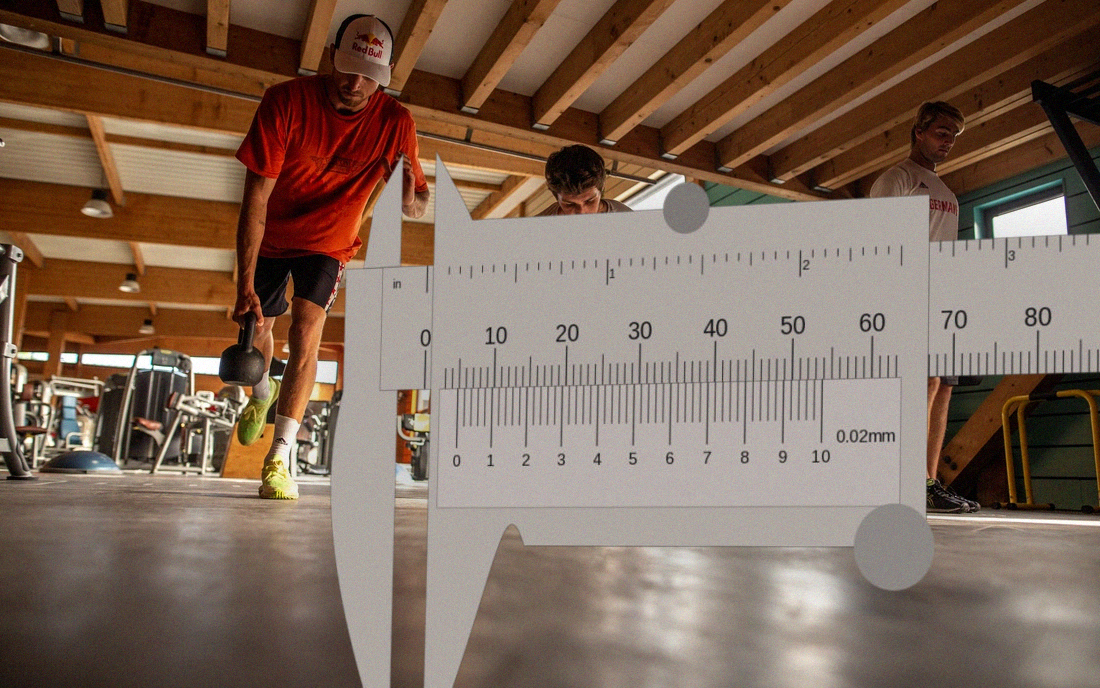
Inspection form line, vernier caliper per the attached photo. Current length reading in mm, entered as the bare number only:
4.8
